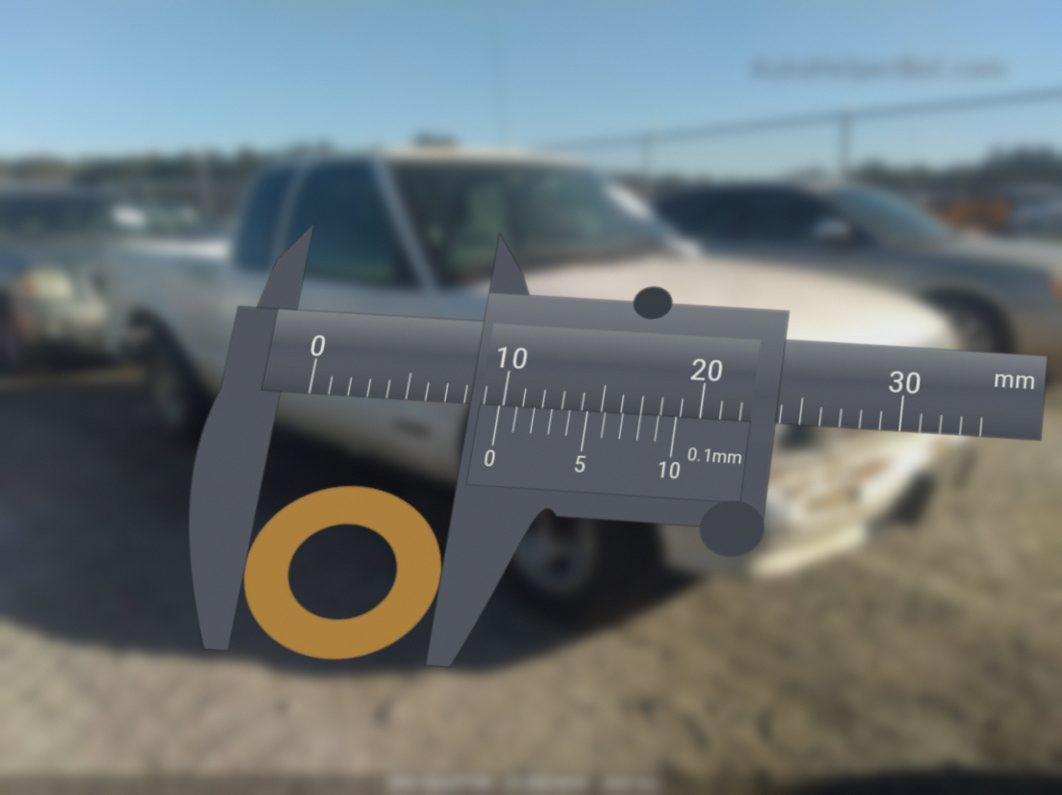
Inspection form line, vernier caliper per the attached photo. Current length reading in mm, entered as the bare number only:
9.8
